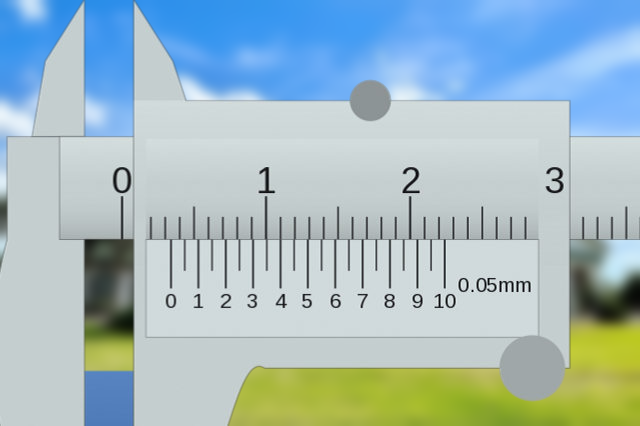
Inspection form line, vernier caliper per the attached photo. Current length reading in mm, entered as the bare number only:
3.4
